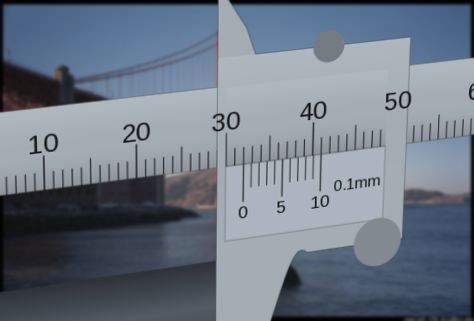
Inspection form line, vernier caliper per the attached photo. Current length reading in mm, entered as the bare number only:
32.0
